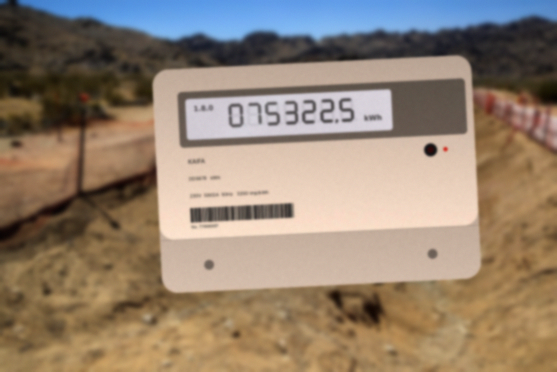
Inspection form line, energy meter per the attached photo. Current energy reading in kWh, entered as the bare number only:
75322.5
